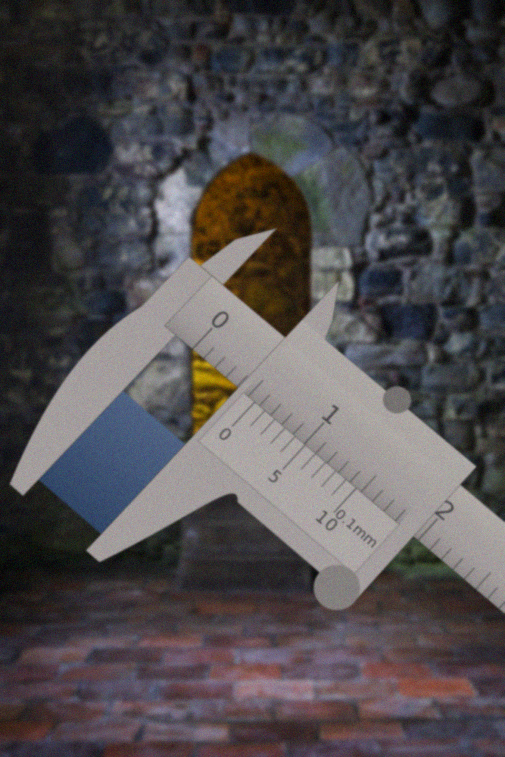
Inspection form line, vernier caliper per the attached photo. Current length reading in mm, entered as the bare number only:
5.6
